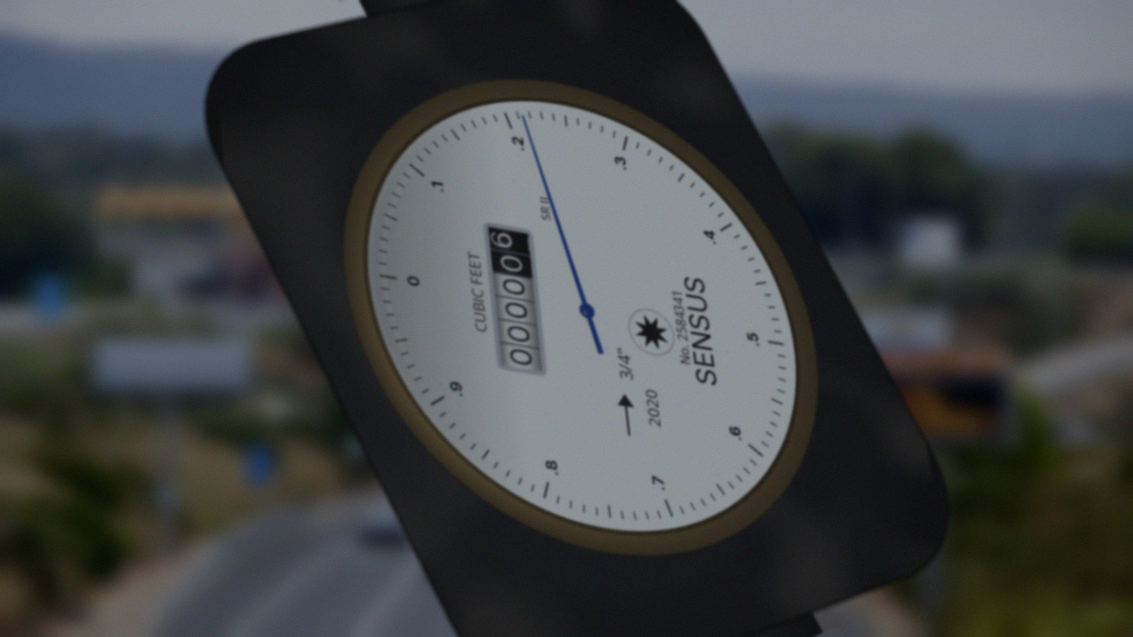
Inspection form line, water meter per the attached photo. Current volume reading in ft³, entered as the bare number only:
6.21
